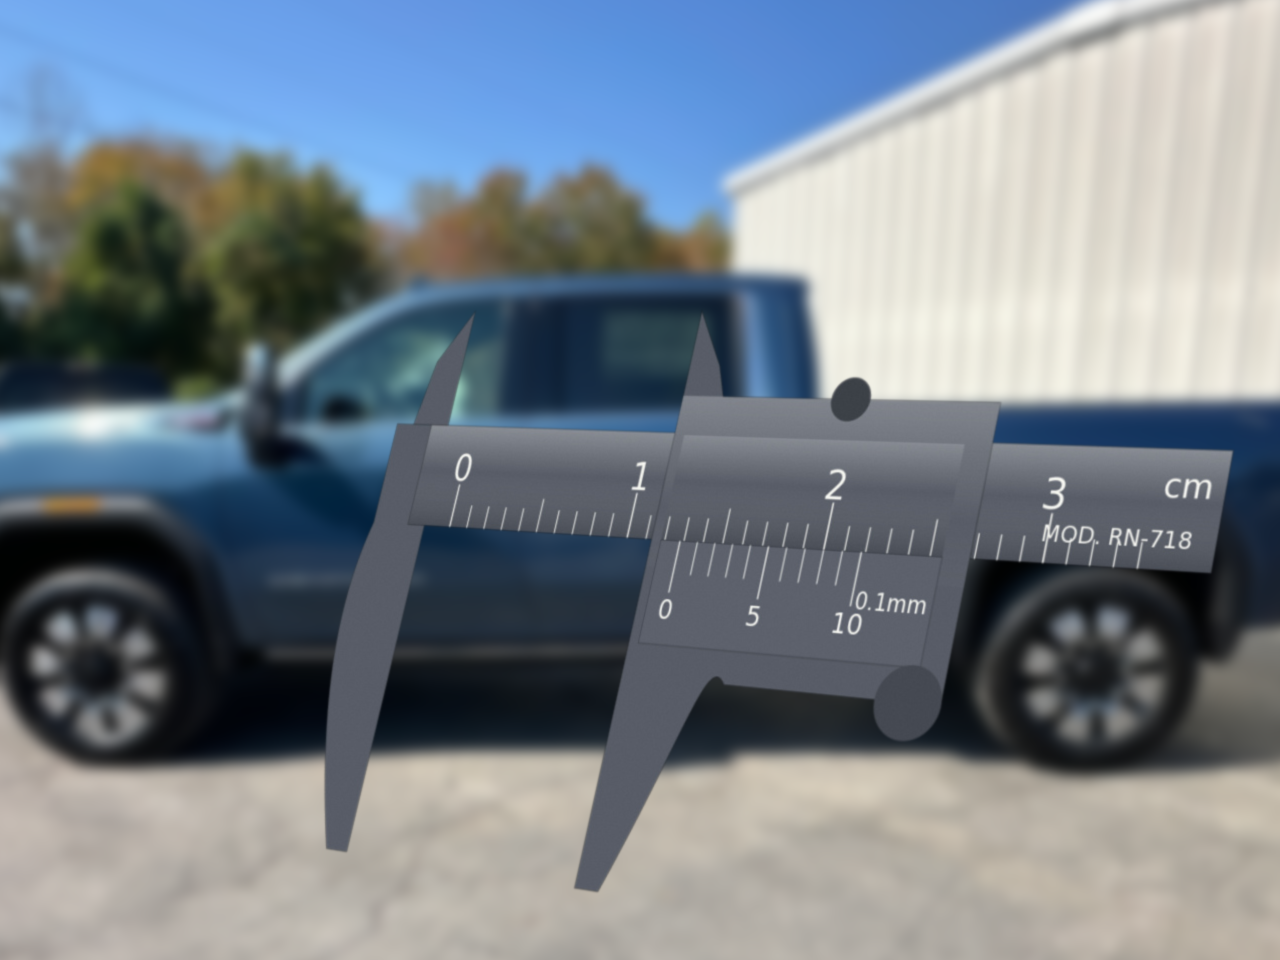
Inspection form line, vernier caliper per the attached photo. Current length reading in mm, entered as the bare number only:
12.8
